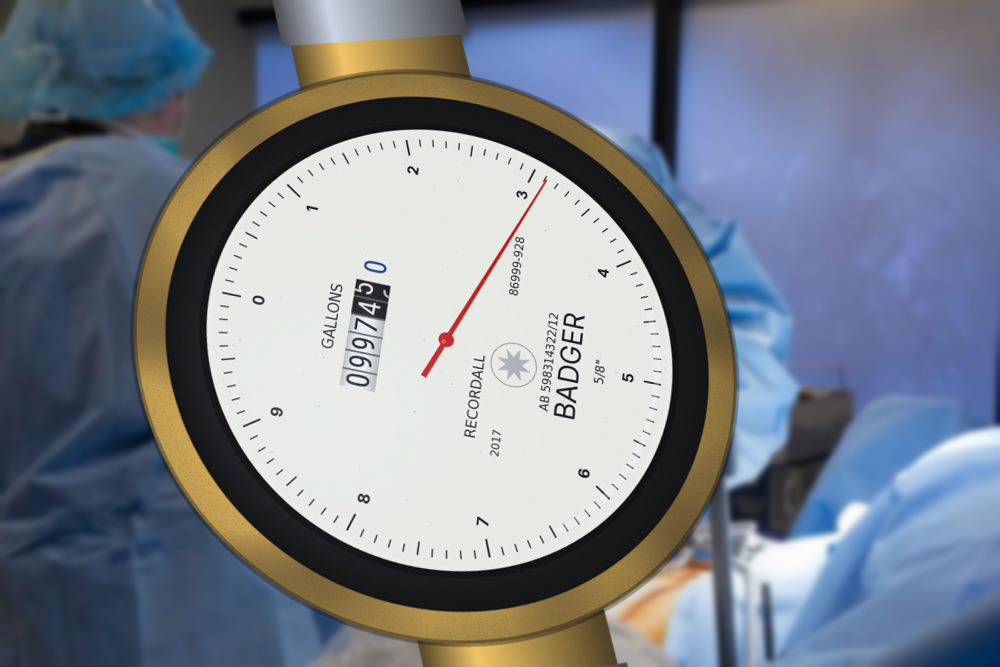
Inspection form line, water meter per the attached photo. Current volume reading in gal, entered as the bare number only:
997453.1
